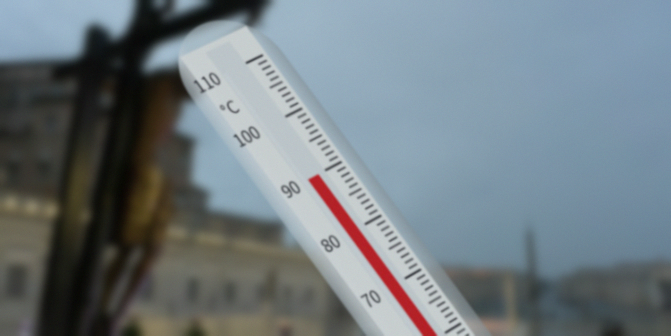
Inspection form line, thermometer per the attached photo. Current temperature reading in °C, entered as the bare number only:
90
